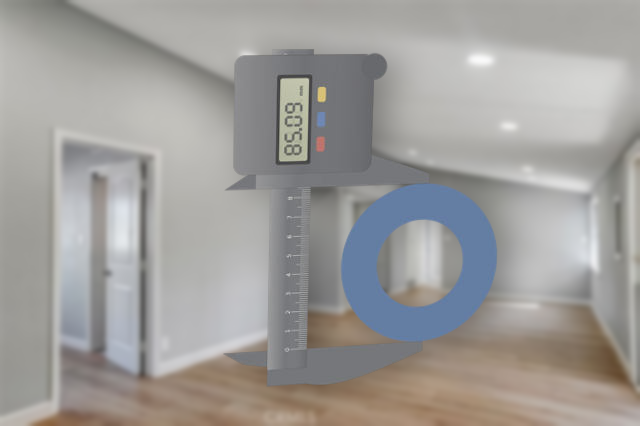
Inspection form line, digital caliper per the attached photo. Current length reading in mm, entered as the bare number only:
85.09
